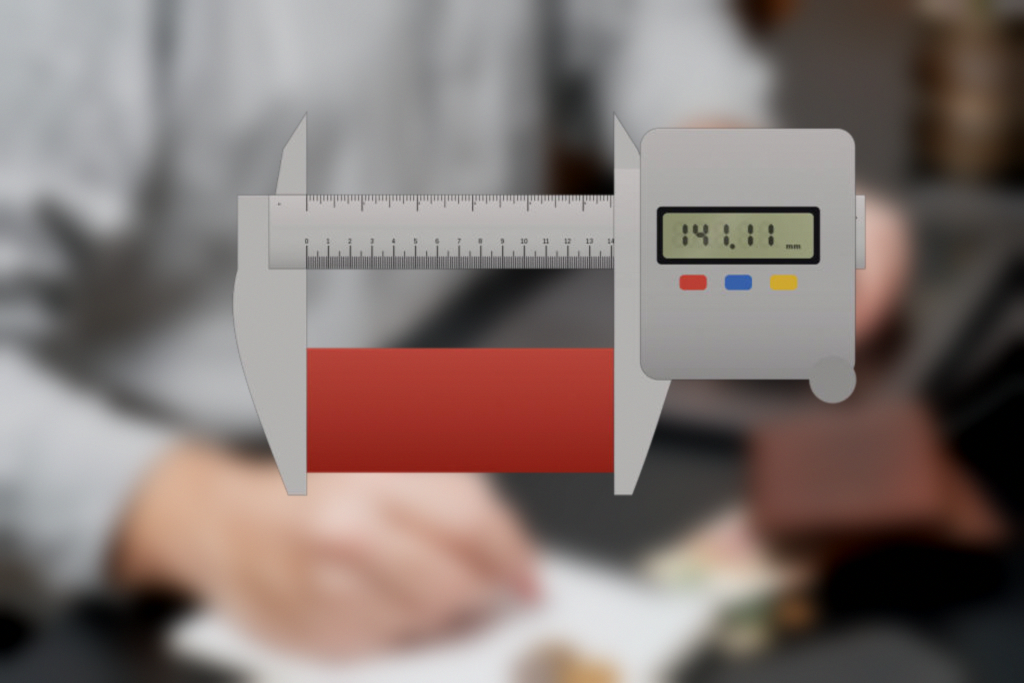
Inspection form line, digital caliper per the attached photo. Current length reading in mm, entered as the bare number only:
141.11
